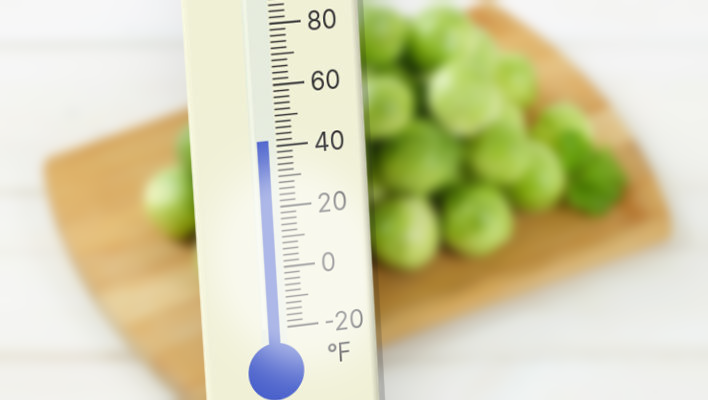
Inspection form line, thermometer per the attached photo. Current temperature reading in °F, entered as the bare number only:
42
